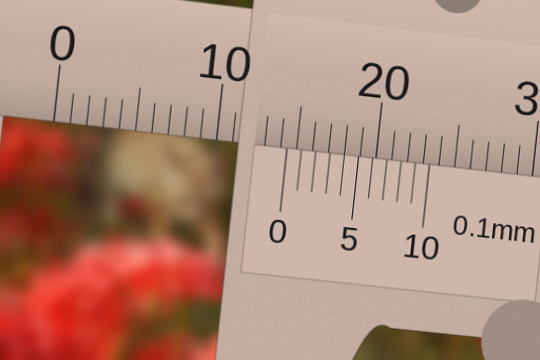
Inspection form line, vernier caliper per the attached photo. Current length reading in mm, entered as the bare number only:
14.4
